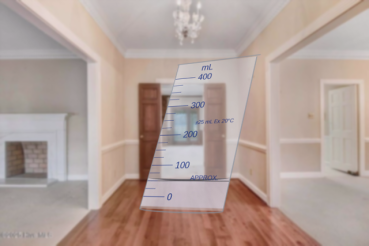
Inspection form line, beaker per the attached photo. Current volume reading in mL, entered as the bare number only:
50
